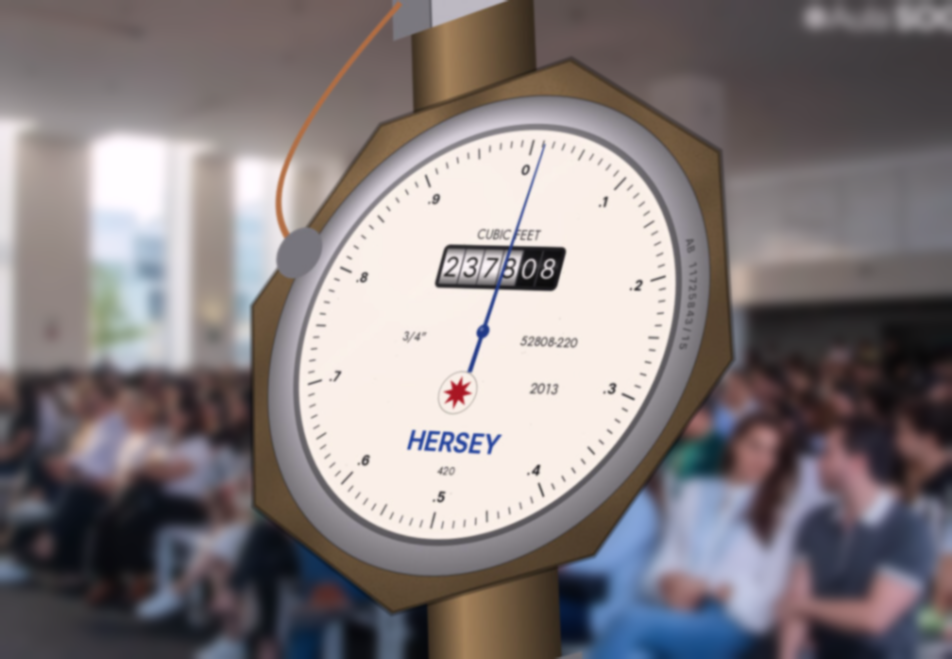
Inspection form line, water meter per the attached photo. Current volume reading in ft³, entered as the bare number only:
237808.01
